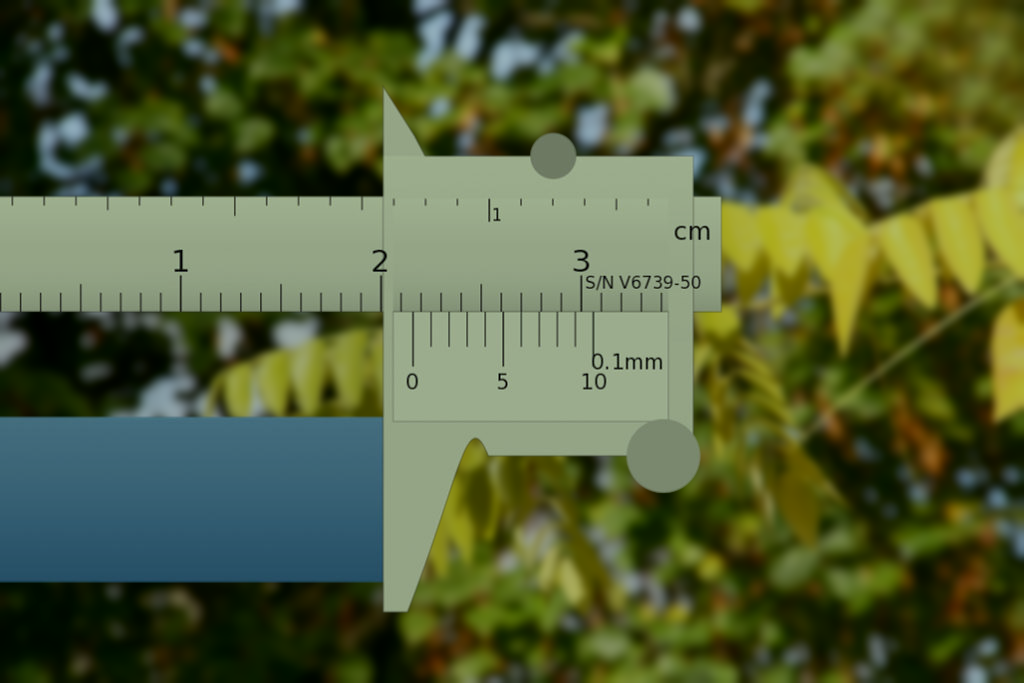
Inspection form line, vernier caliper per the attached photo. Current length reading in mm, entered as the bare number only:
21.6
